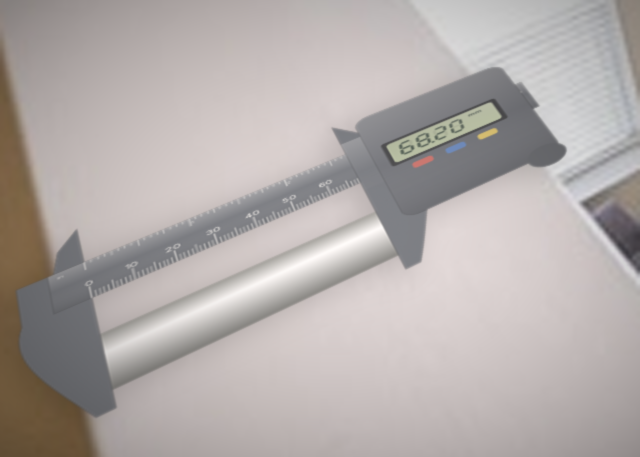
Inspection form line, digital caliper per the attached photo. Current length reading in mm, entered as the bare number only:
68.20
